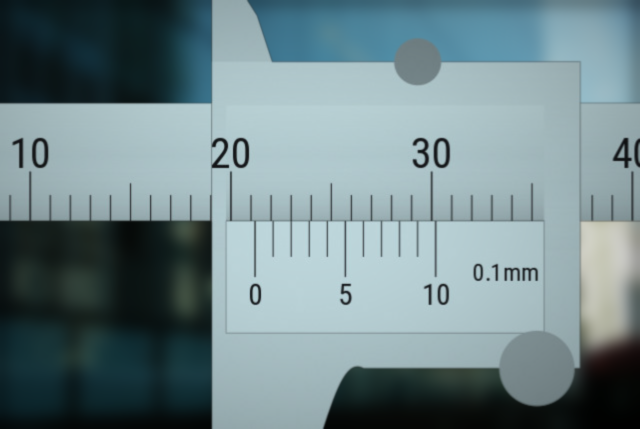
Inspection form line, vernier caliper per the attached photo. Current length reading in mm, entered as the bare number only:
21.2
